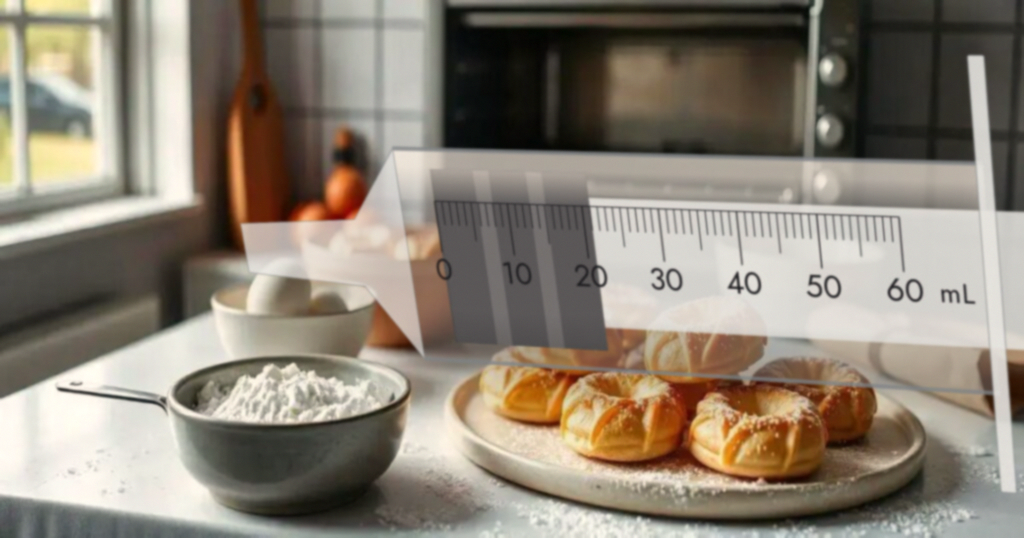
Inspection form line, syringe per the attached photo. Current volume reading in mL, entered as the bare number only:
0
